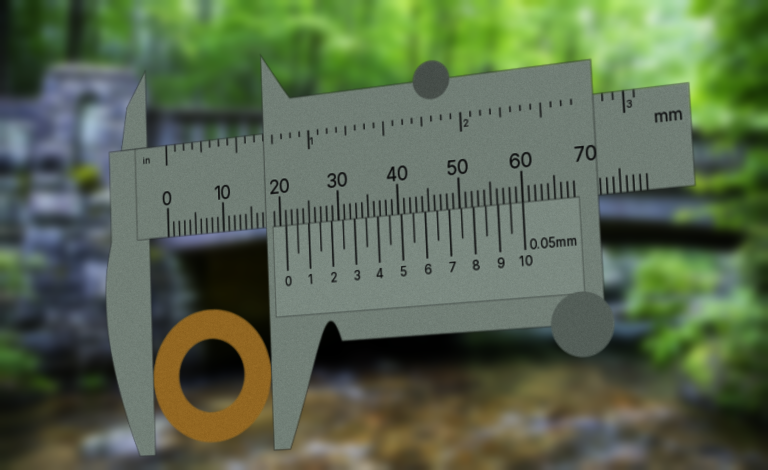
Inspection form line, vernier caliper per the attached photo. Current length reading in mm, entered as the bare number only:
21.0
